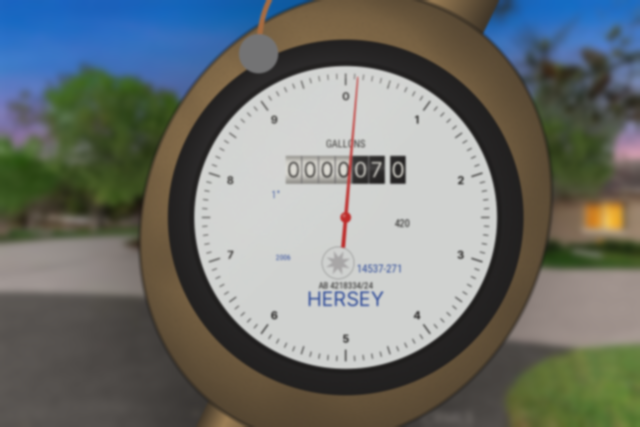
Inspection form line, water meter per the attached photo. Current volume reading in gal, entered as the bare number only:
70.1
